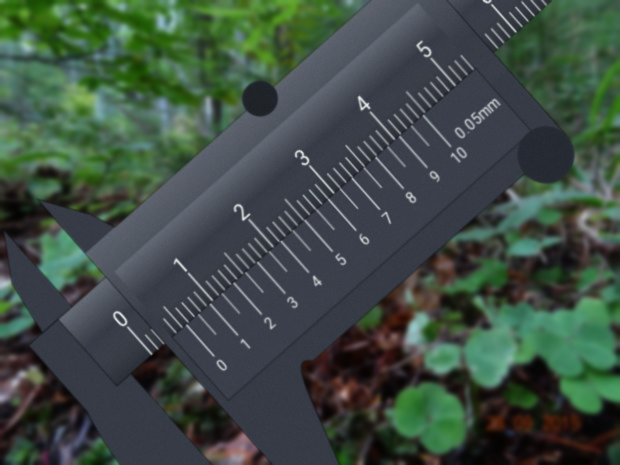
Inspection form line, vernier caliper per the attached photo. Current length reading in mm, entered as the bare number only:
5.6
